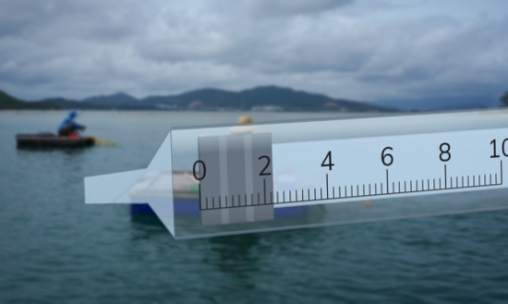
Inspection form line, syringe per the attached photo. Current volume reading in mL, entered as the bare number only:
0
